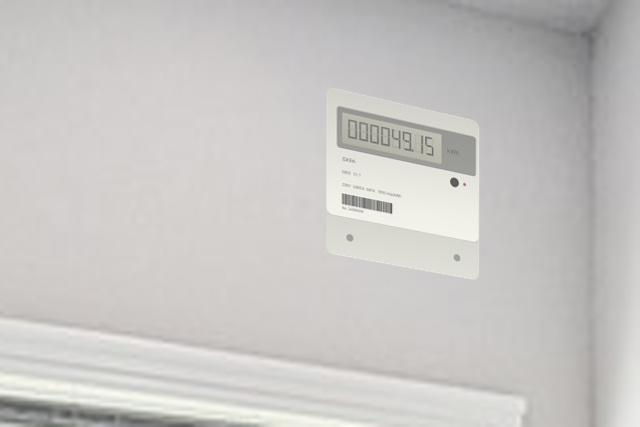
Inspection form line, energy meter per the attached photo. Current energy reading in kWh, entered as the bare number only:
49.15
